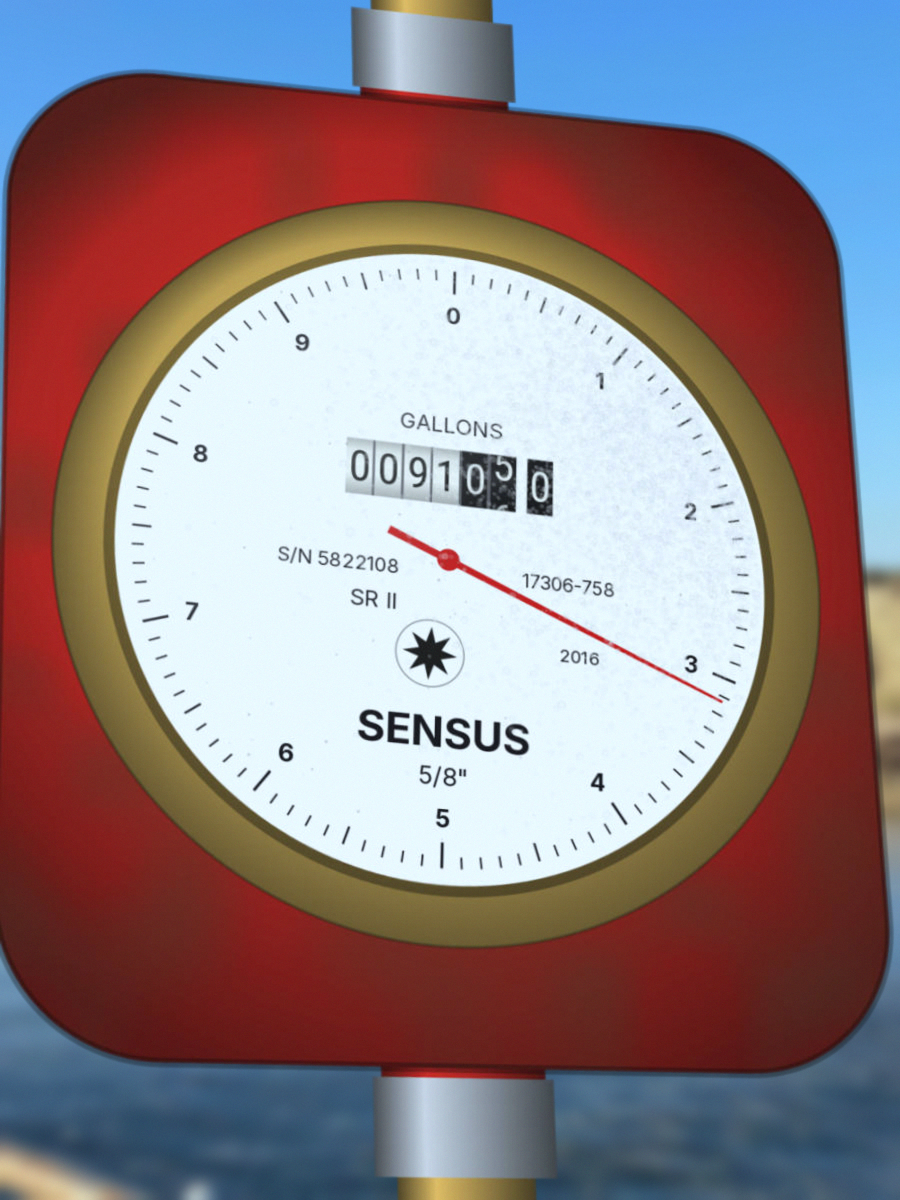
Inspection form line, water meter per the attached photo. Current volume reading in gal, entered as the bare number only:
91053.1
